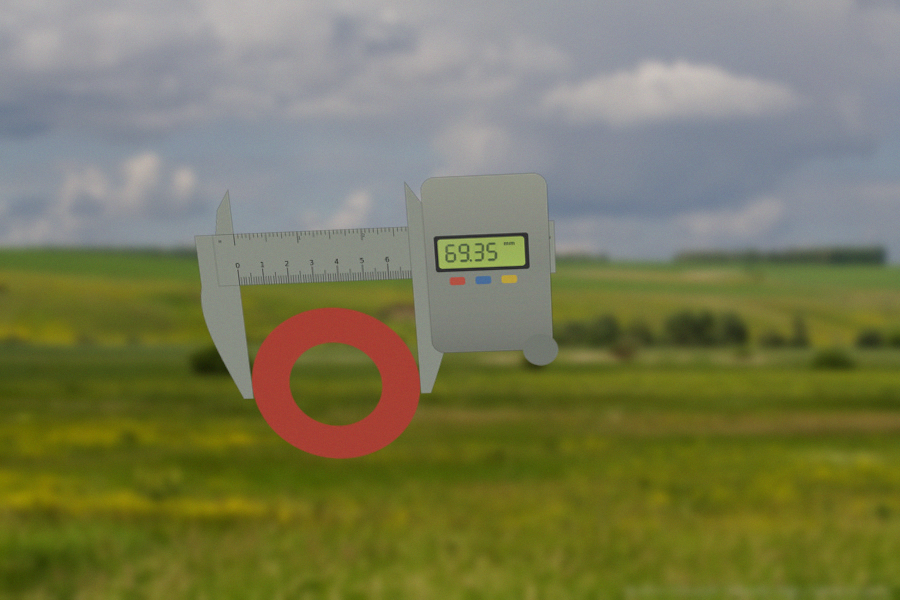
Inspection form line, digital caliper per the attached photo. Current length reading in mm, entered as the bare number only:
69.35
